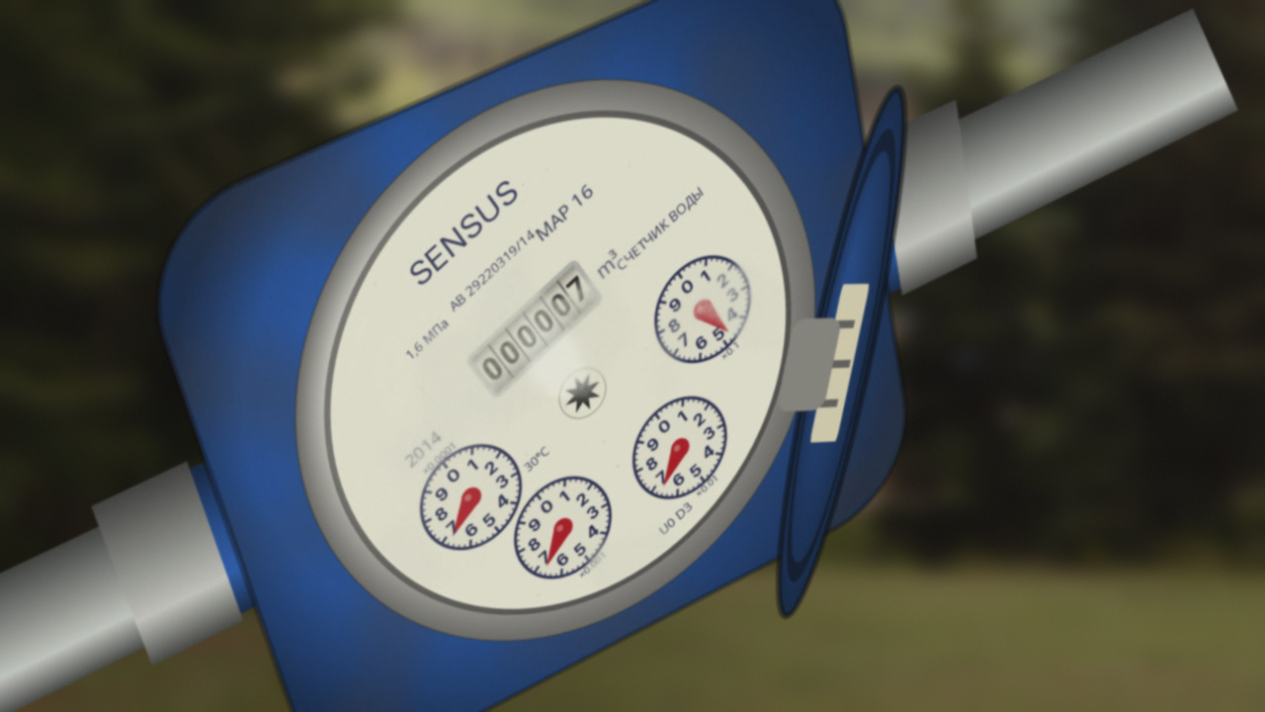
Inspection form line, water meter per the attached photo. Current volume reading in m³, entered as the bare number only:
7.4666
